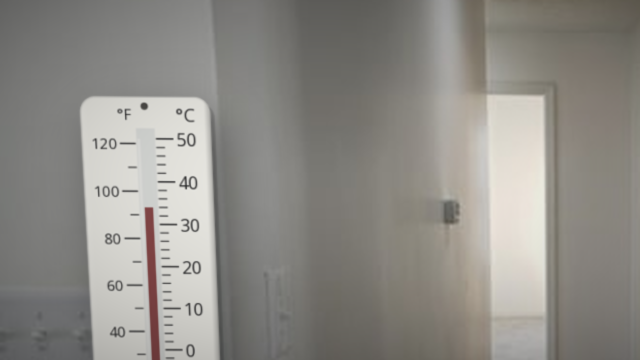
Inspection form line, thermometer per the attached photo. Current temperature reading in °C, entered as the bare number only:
34
